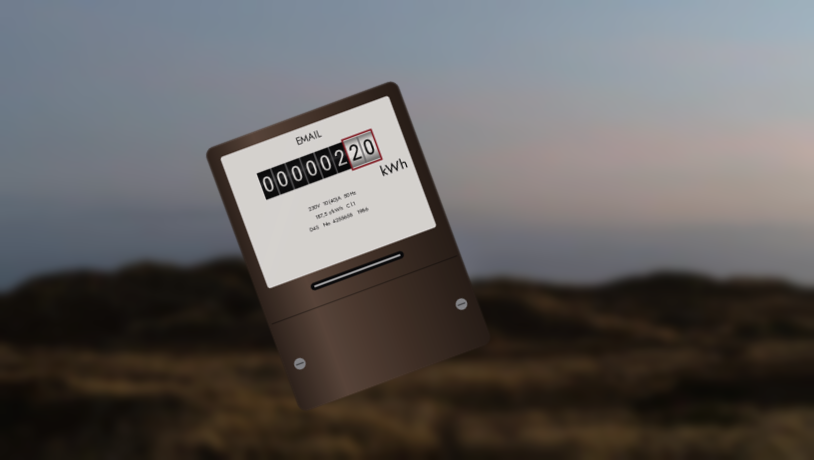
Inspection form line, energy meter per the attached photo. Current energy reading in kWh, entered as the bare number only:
2.20
